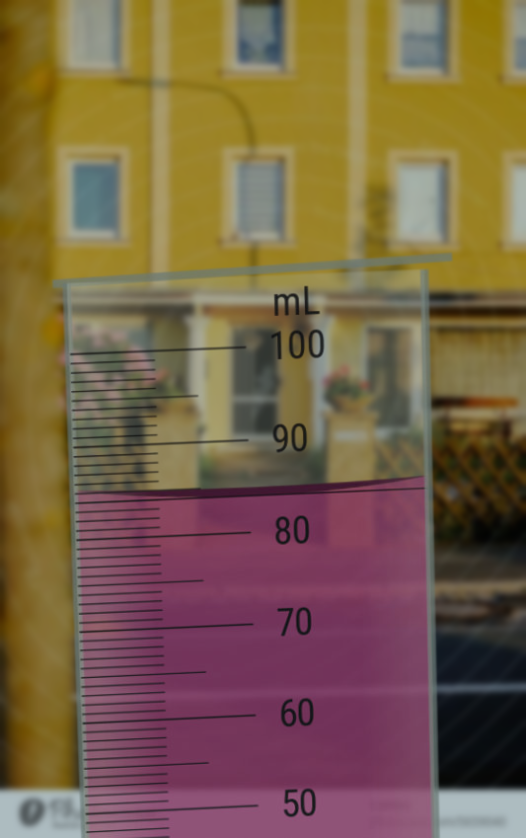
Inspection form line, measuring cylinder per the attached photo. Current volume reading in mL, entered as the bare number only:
84
